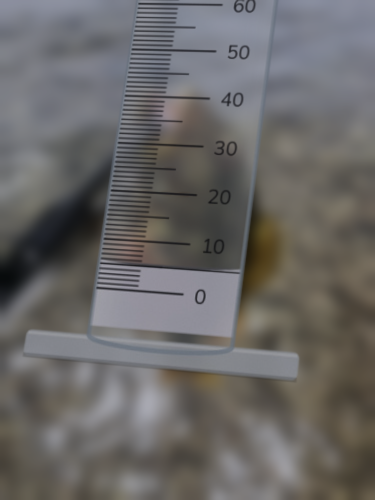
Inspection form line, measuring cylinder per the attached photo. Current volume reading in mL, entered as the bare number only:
5
